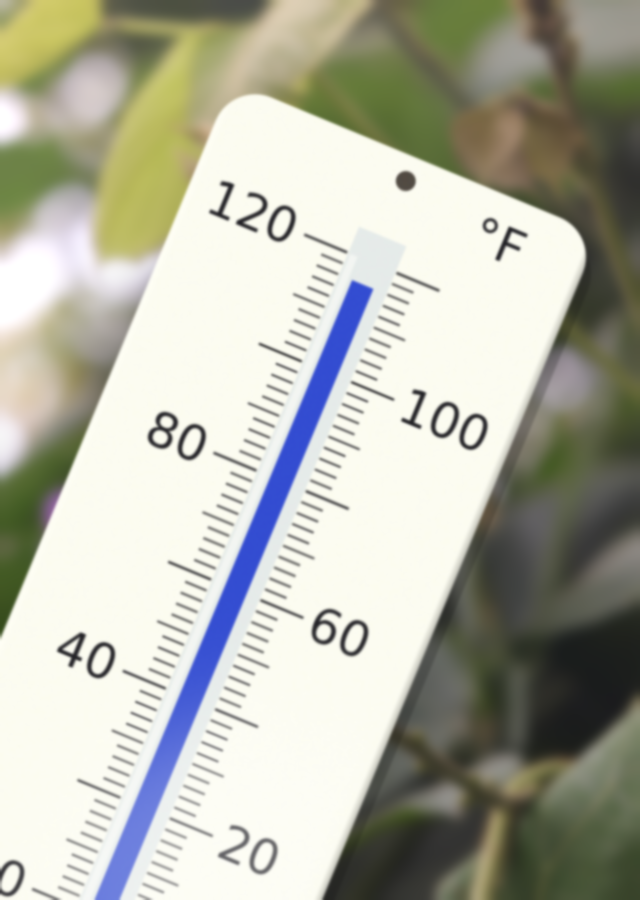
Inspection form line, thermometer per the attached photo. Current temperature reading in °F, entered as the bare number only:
116
